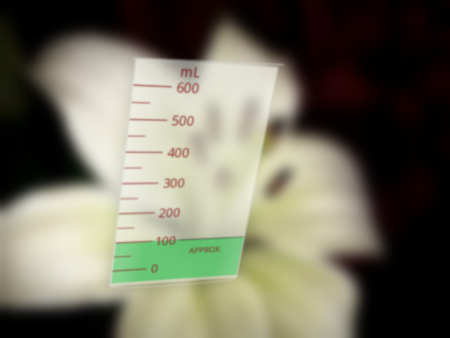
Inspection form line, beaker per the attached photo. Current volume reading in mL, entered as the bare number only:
100
